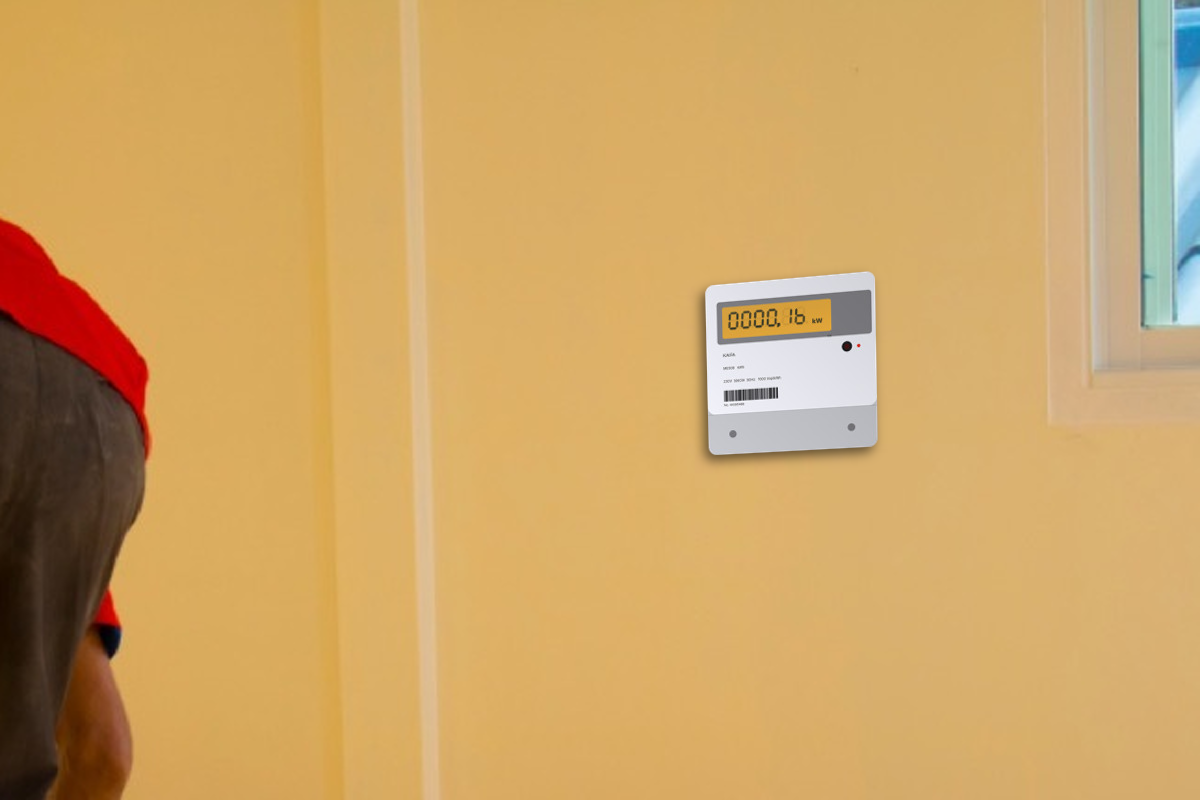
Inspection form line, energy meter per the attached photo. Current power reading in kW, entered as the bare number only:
0.16
